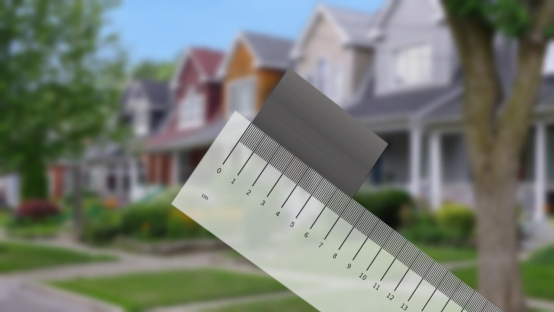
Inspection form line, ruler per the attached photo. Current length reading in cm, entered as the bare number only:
7
